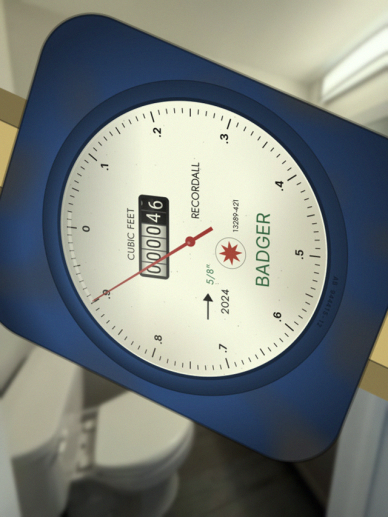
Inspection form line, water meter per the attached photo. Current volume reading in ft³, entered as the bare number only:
45.90
